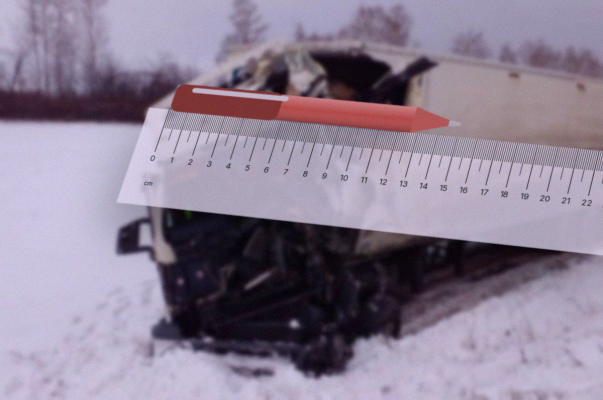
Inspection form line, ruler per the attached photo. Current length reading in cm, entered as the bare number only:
15
